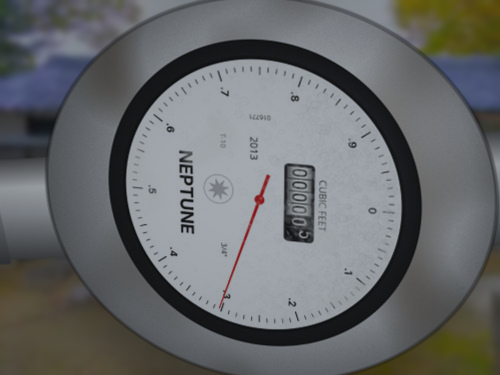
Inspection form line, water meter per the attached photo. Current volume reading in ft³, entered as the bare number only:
5.30
